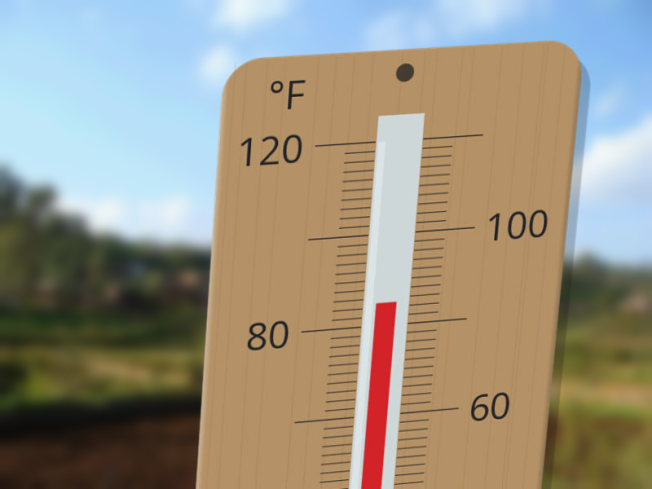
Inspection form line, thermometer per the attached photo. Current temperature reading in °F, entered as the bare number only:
85
